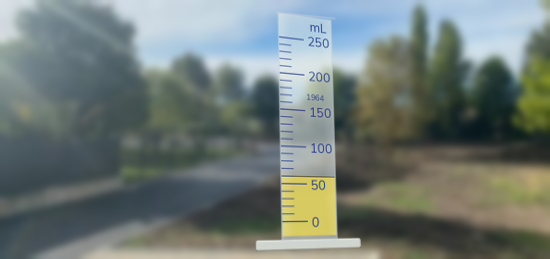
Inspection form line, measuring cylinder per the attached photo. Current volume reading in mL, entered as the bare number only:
60
